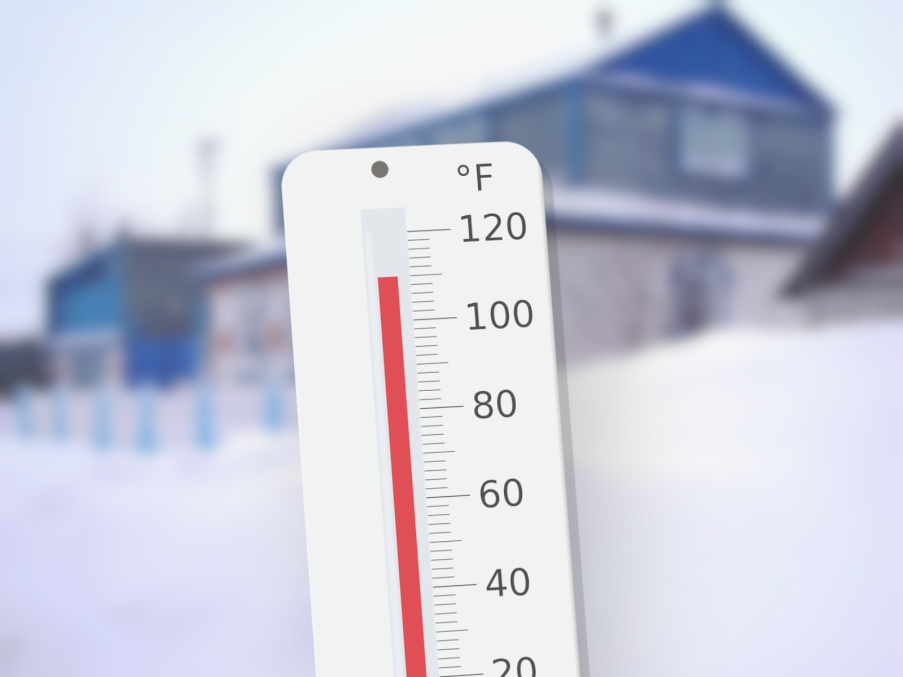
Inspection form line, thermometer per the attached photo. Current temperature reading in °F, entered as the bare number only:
110
